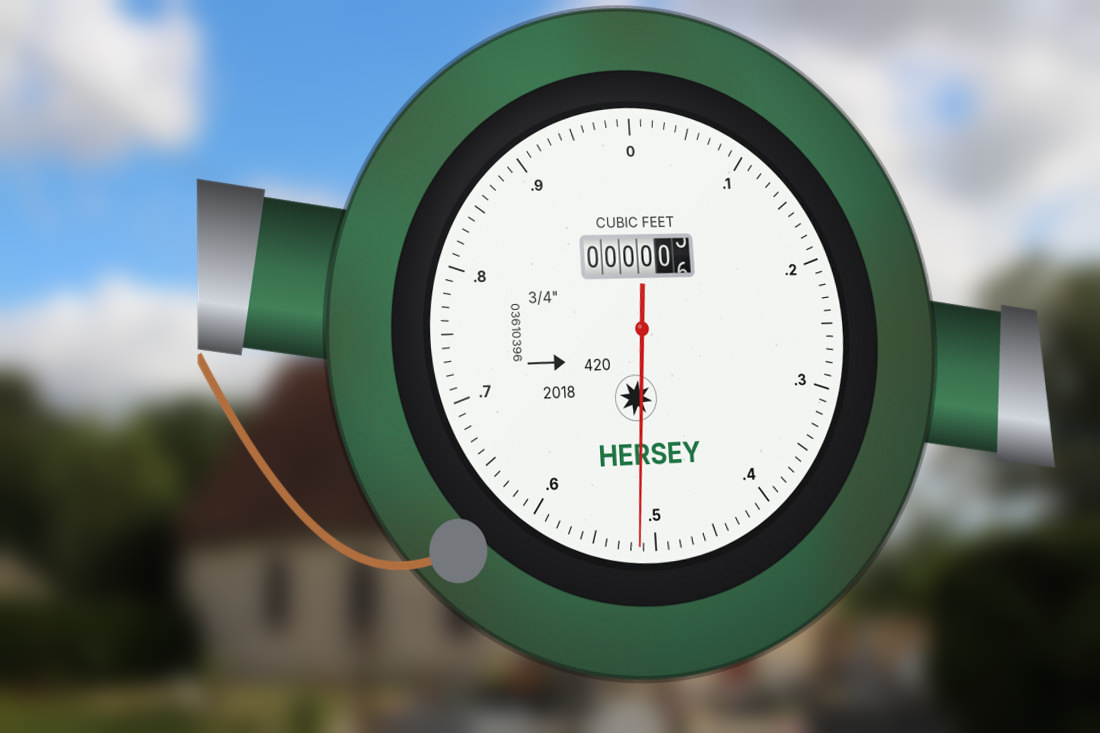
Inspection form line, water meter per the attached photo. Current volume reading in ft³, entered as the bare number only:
5.51
